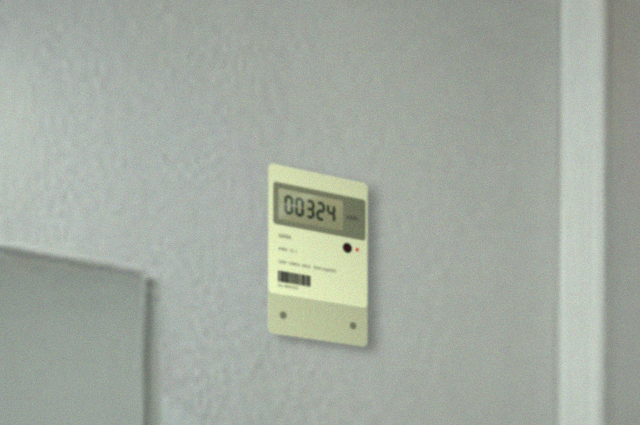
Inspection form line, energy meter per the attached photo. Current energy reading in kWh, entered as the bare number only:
324
